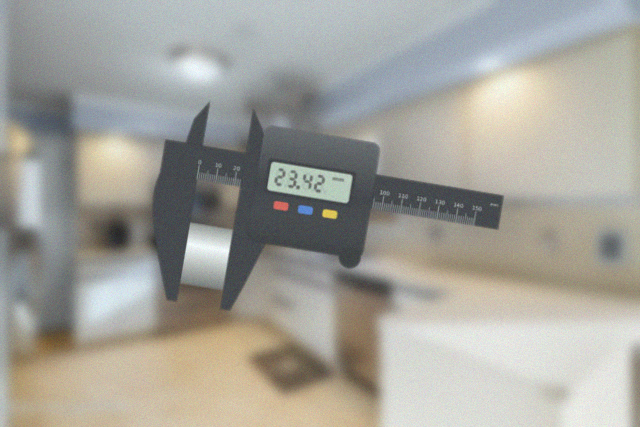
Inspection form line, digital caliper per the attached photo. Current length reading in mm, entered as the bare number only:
23.42
